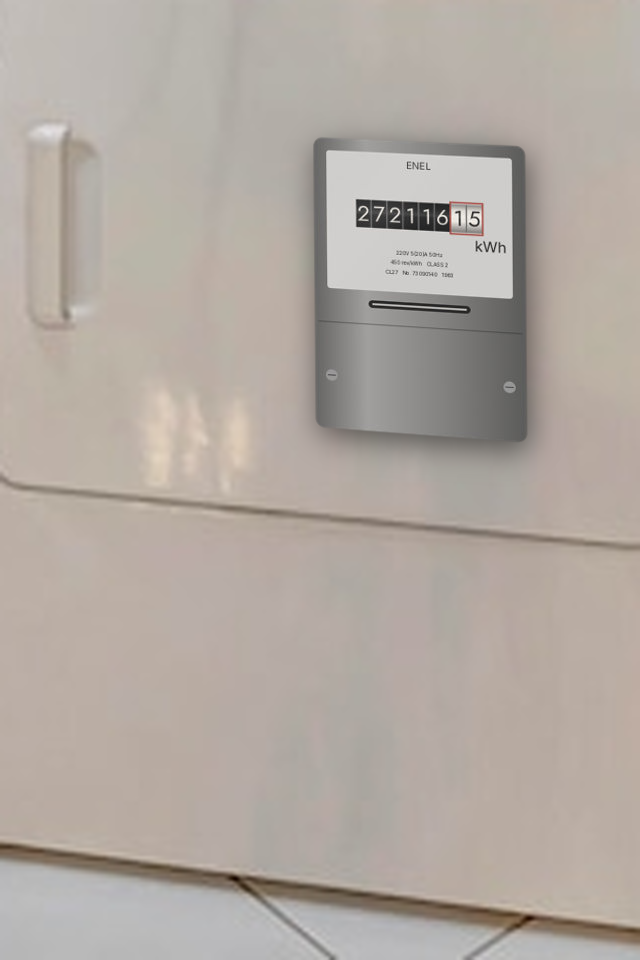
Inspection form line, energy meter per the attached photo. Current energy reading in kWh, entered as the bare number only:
272116.15
